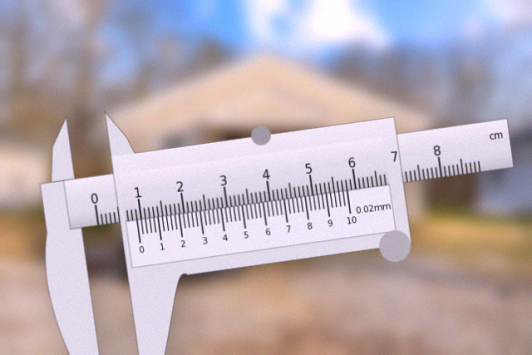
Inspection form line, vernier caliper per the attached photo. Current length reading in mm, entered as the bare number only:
9.0
